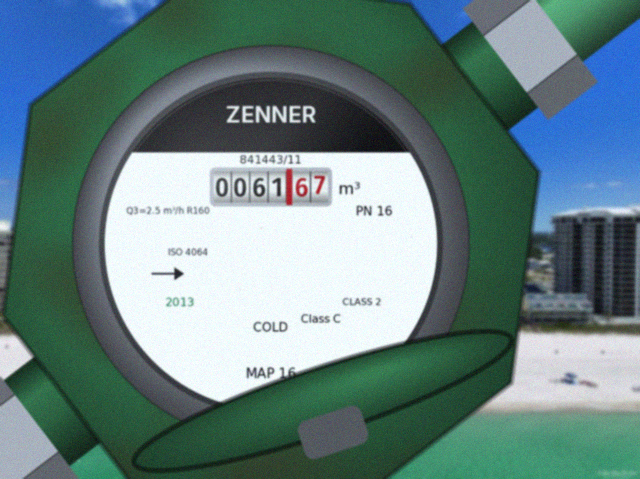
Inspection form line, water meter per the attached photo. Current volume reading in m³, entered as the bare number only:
61.67
